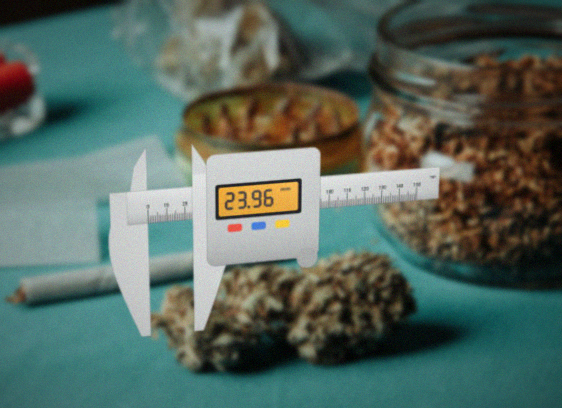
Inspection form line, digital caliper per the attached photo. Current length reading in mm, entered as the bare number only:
23.96
